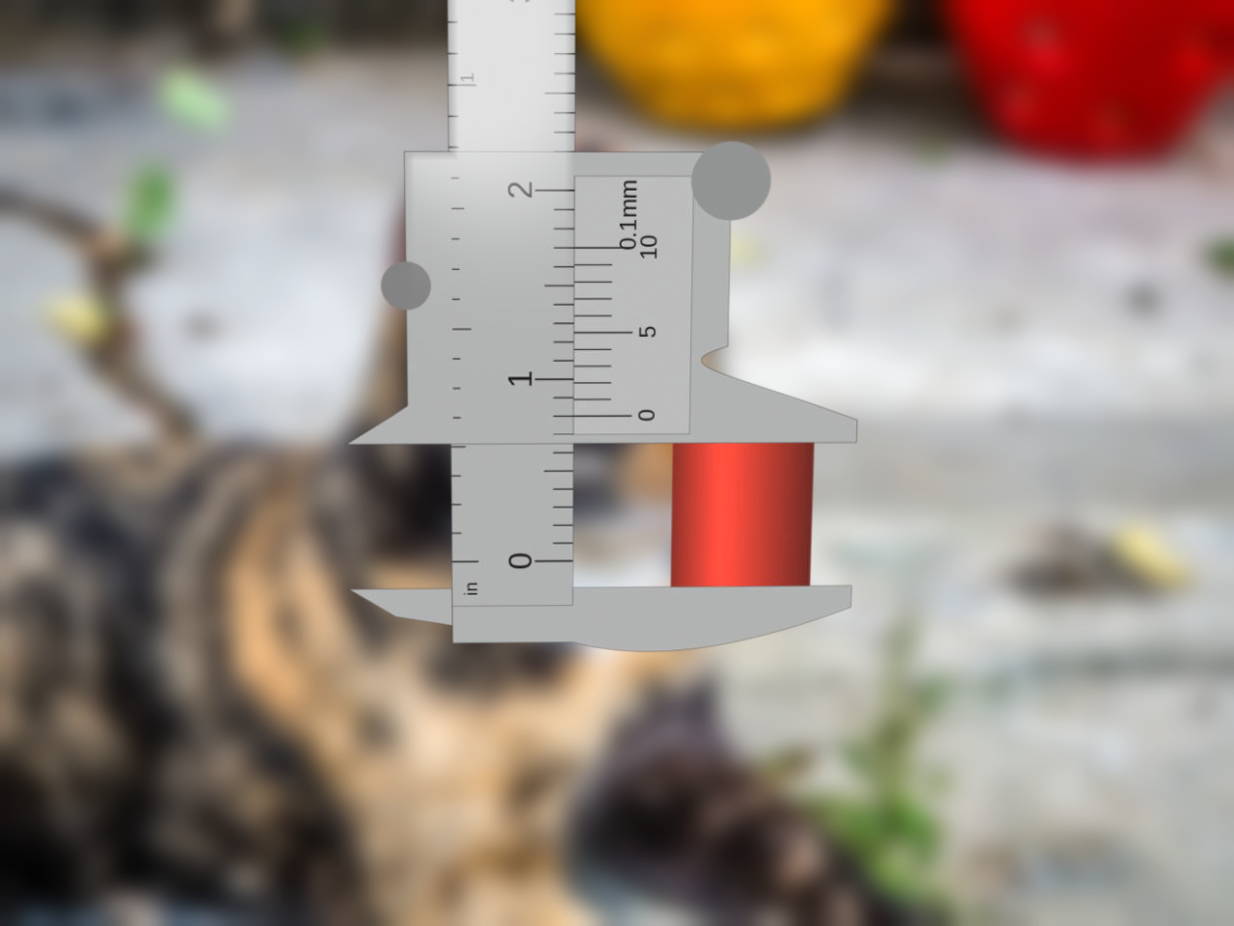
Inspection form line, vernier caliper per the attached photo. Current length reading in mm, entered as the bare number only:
8.0
